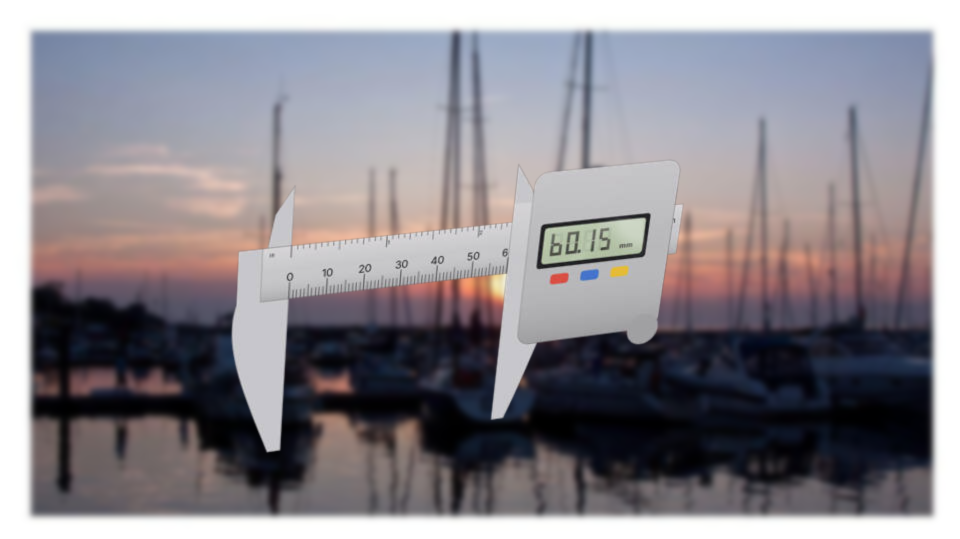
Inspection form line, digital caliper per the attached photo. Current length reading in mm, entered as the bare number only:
60.15
